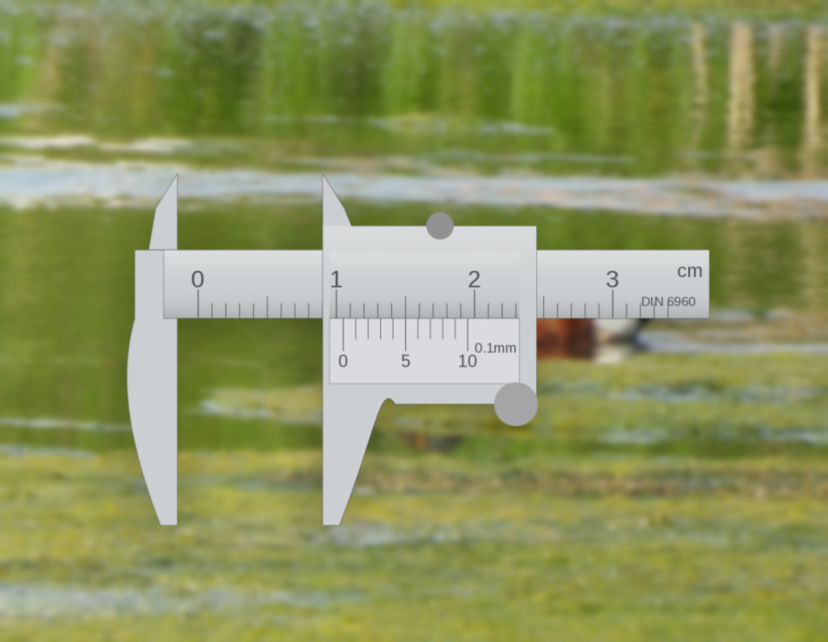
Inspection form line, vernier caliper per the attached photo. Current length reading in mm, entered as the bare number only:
10.5
